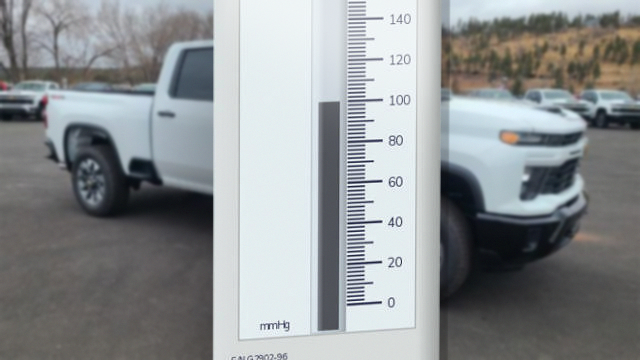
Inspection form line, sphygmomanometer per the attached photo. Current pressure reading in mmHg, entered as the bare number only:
100
